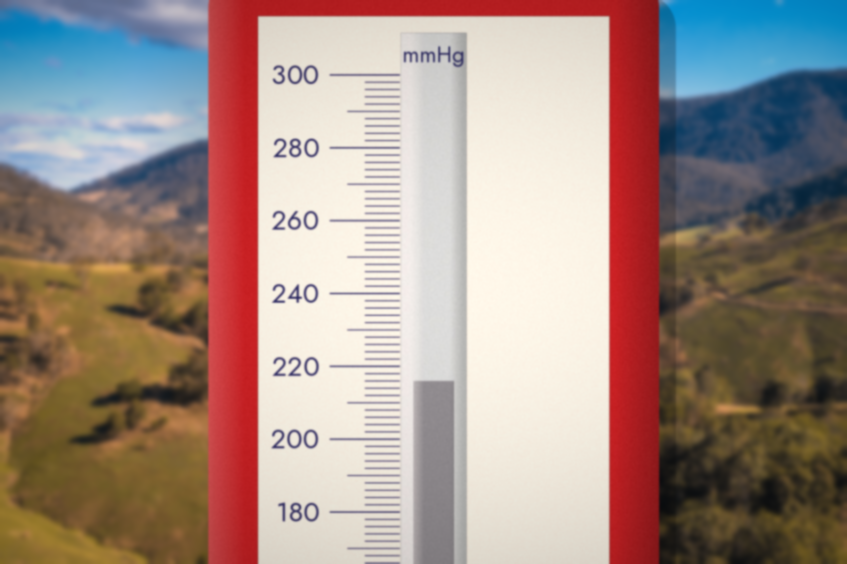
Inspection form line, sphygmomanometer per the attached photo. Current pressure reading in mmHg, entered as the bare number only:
216
